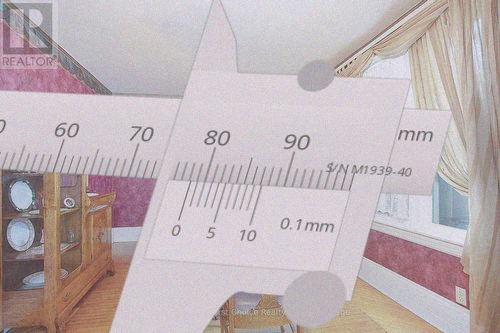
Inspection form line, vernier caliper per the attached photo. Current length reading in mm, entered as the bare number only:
78.2
